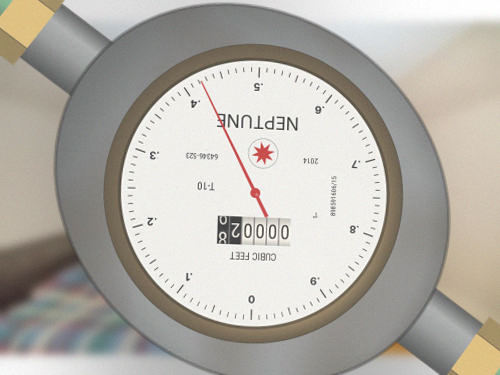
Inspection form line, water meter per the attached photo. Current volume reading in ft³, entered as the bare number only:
28.42
